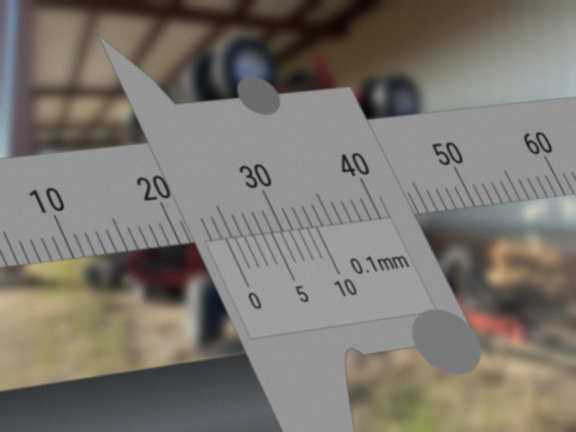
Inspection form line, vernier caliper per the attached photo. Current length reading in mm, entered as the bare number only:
24.4
